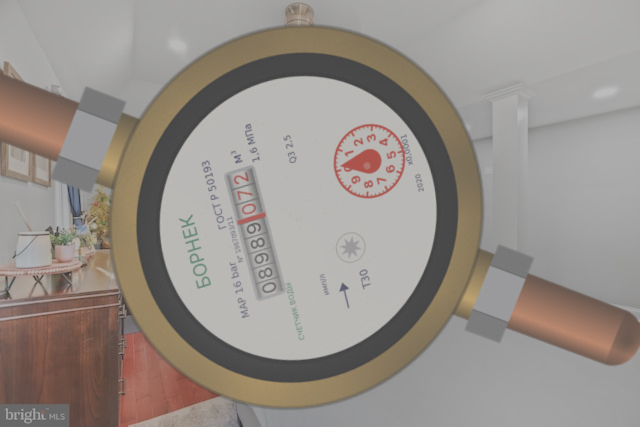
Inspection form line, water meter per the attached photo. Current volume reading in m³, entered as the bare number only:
8989.0720
